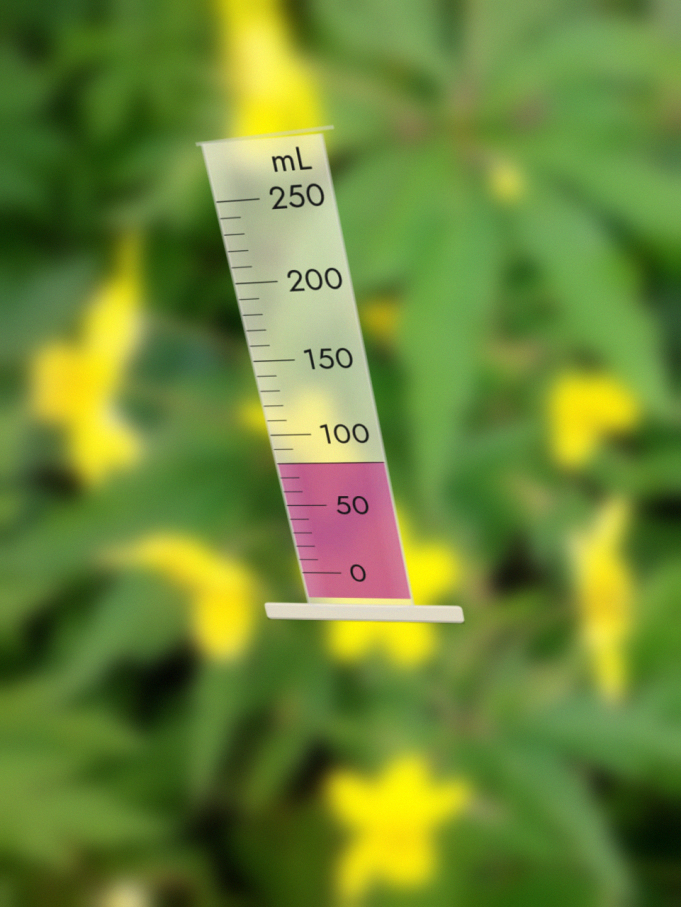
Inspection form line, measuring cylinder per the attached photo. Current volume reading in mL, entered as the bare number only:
80
